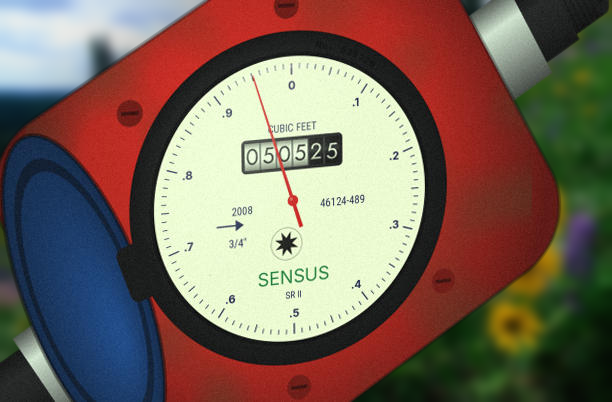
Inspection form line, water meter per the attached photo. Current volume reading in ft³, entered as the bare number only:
50524.95
